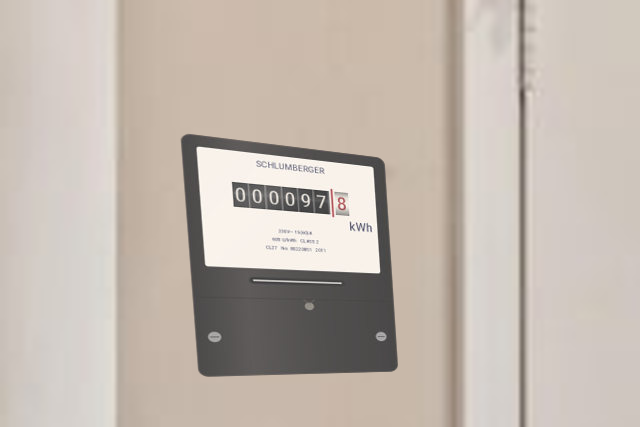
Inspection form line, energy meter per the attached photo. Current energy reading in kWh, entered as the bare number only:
97.8
